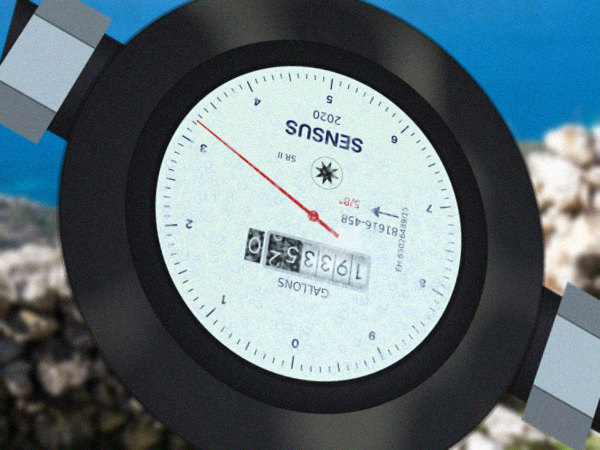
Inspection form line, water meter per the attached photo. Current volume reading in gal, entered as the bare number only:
1933523.2
